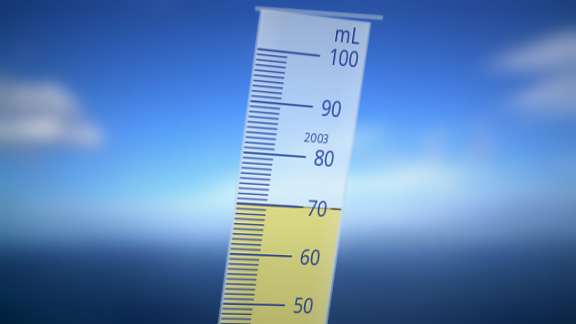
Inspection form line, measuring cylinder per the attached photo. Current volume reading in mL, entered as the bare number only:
70
